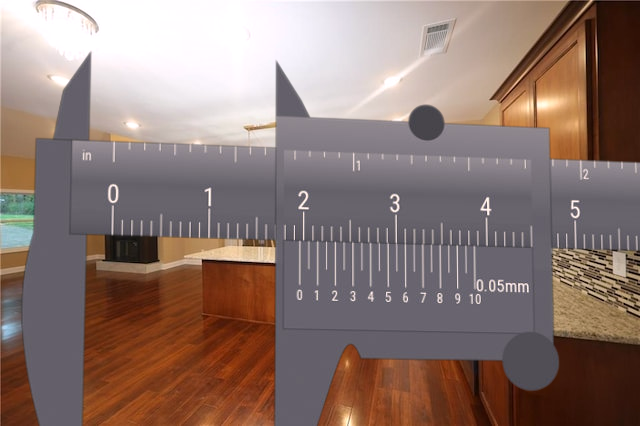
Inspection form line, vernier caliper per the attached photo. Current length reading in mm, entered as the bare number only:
19.6
